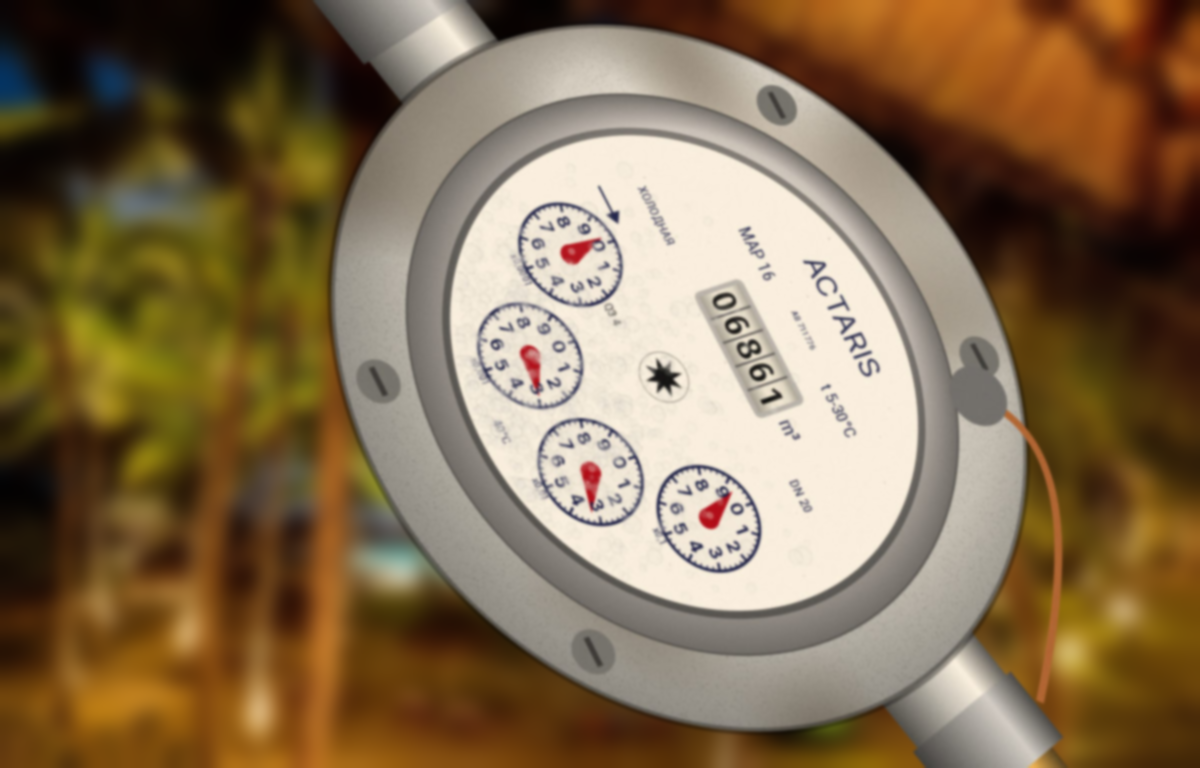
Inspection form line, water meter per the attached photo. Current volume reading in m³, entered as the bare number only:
6860.9329
